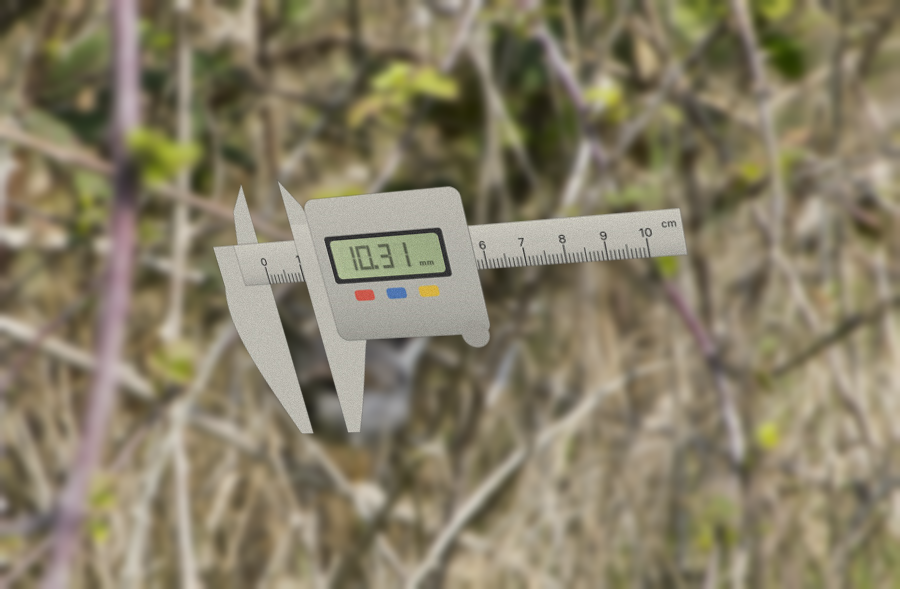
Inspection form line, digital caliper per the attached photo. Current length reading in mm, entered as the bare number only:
10.31
